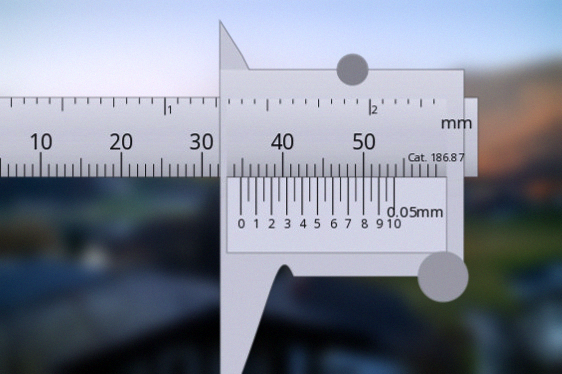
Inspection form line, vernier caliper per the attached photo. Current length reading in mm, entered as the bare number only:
34.8
